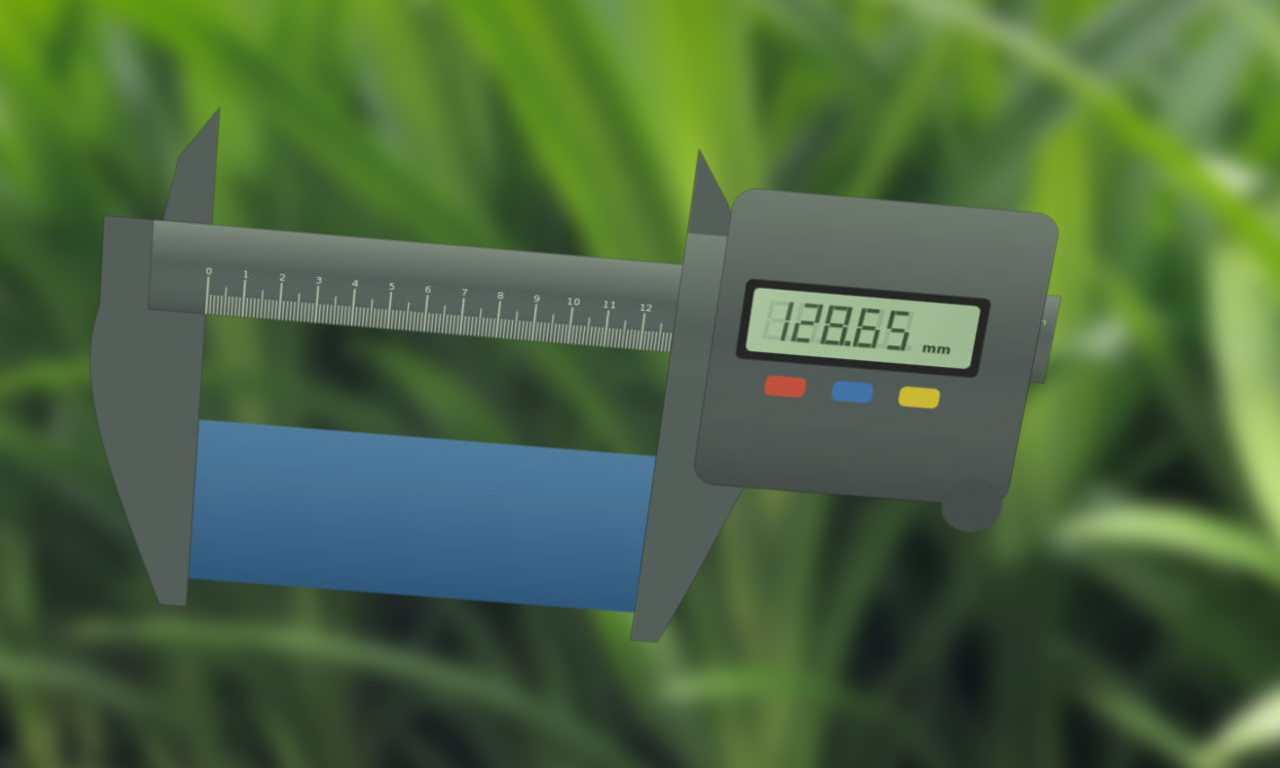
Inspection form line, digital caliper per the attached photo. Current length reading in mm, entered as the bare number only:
128.65
